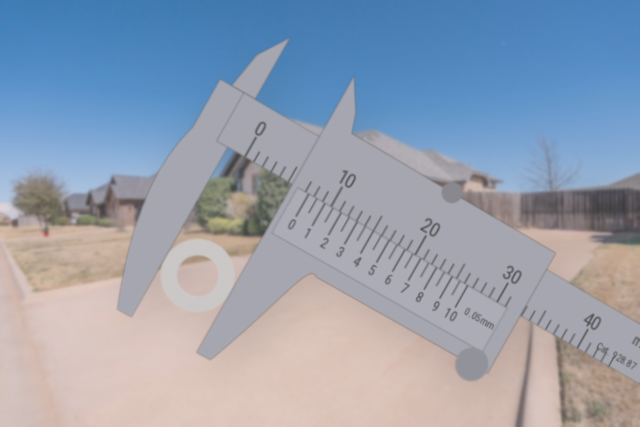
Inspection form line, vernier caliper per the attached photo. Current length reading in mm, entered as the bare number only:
7.4
